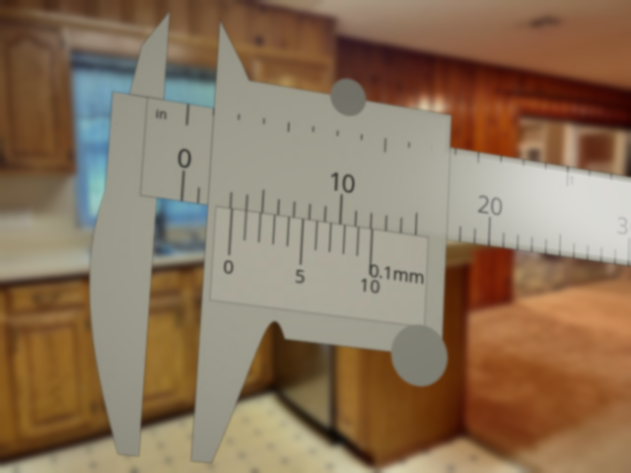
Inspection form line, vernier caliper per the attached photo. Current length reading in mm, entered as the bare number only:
3.1
